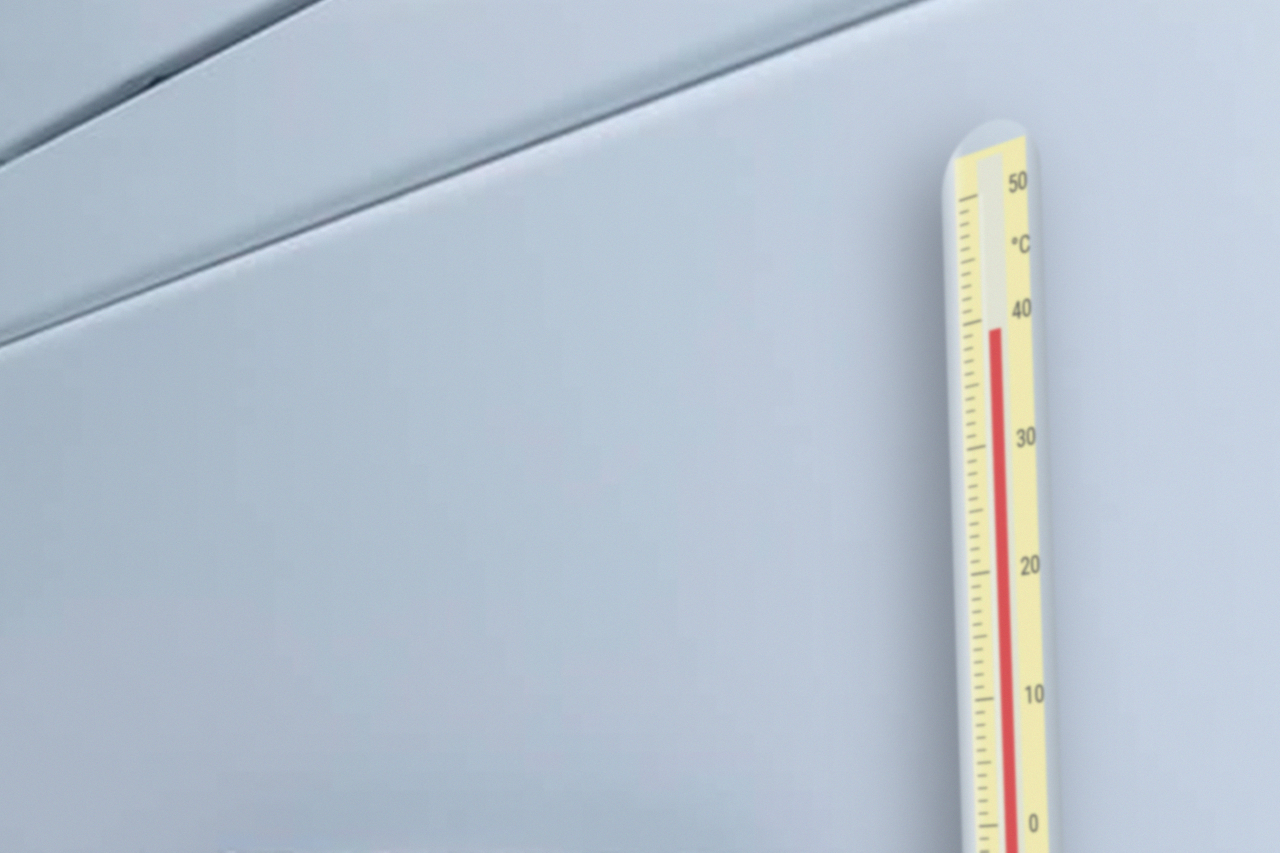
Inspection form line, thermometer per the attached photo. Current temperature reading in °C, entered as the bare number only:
39
